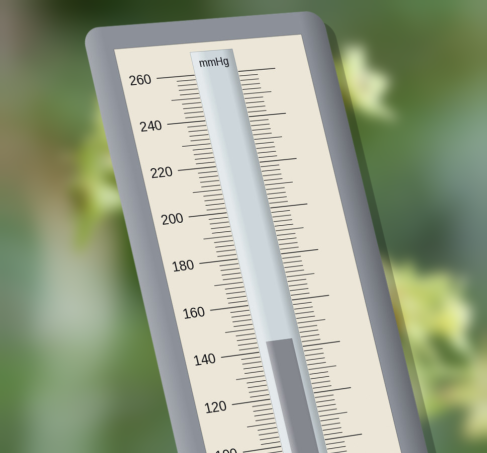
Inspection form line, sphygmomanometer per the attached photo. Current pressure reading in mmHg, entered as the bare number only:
144
